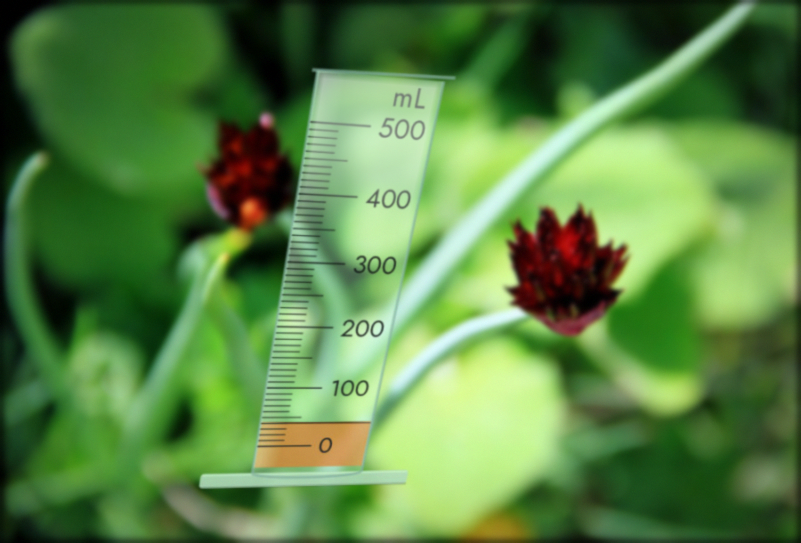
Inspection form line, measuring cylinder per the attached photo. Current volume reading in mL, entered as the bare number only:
40
